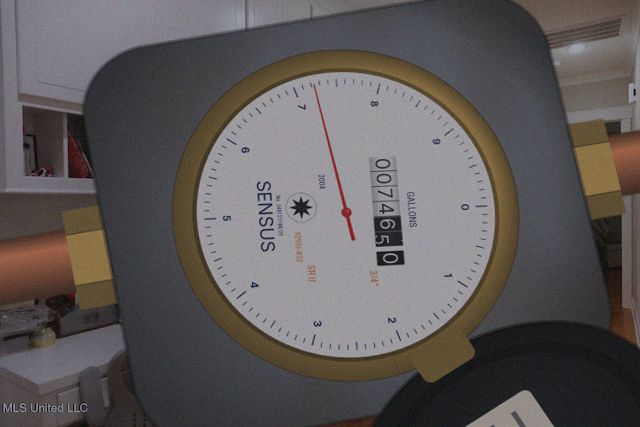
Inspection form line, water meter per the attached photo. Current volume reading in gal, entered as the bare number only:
74647.2
